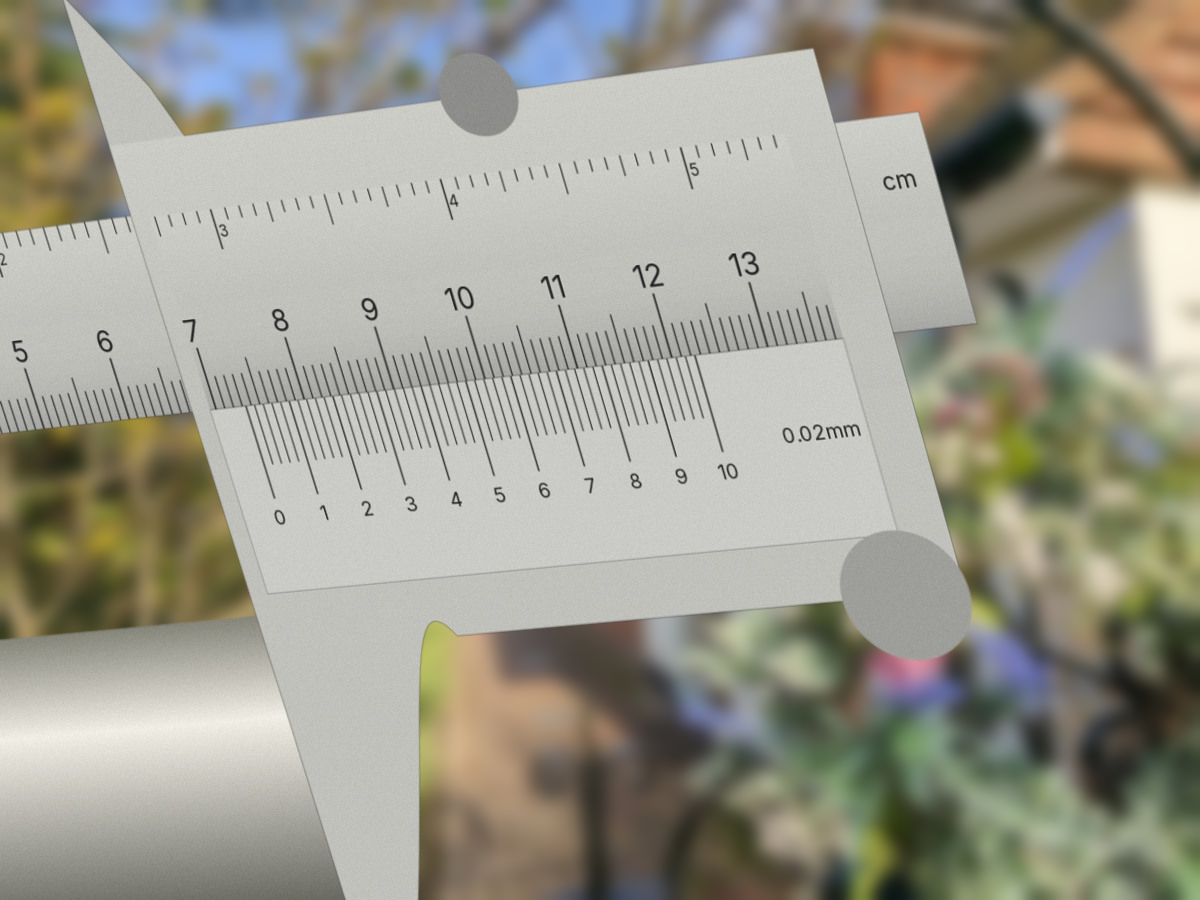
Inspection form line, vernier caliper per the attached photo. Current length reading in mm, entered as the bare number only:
73.4
